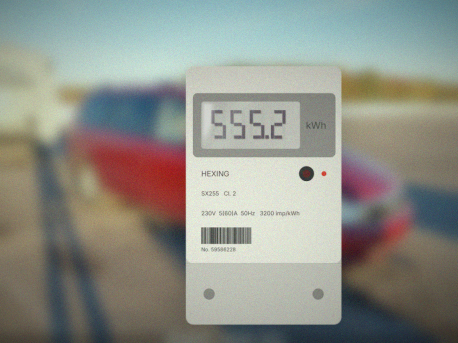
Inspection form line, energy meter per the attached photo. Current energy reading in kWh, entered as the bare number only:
555.2
